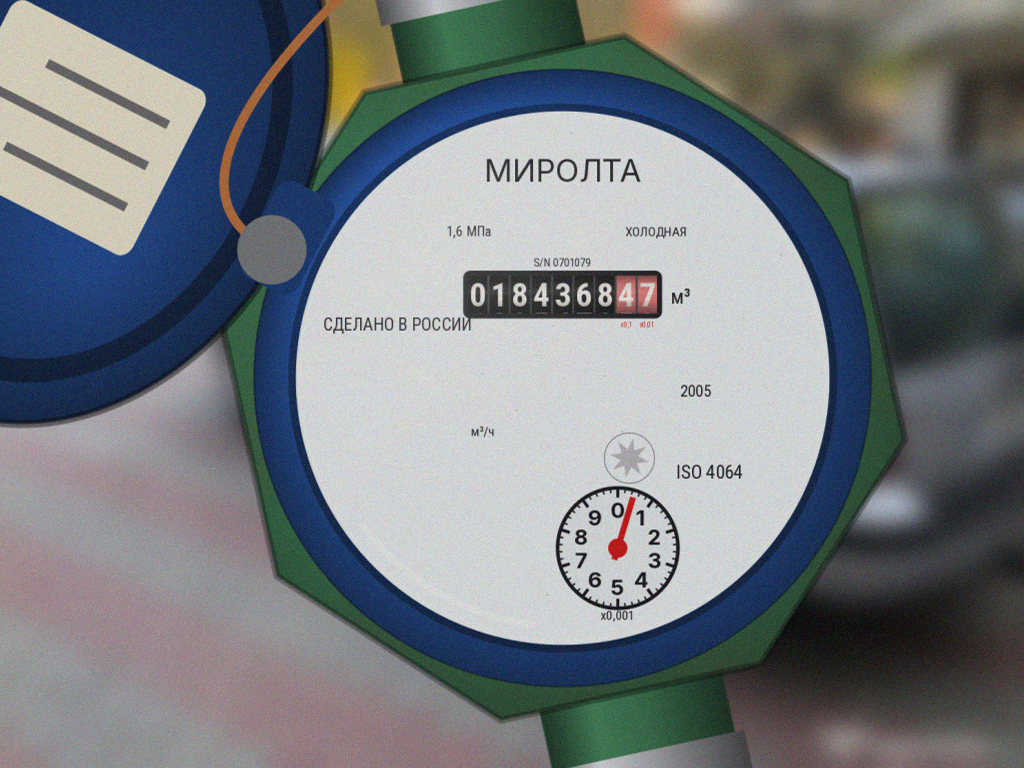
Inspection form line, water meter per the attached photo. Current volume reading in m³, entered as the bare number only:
184368.470
